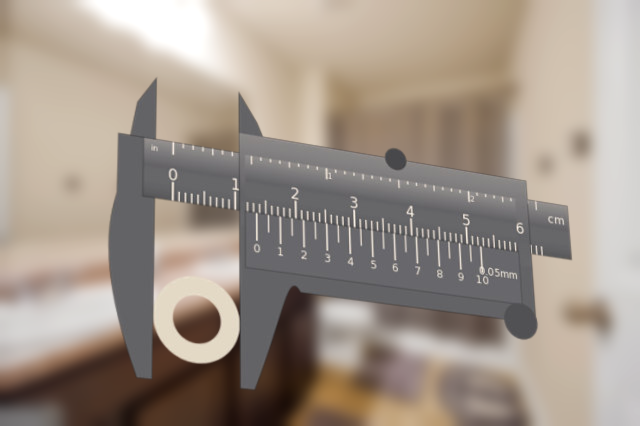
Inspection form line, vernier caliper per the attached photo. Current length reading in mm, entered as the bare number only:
13.5
